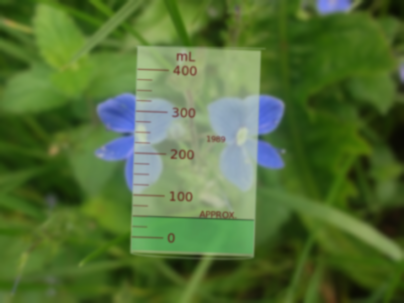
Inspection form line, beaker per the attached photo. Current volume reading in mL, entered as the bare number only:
50
